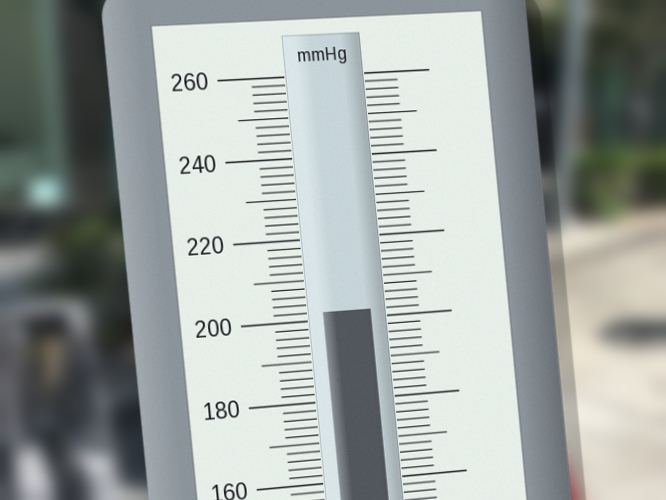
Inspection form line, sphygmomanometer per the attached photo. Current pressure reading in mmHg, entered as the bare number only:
202
